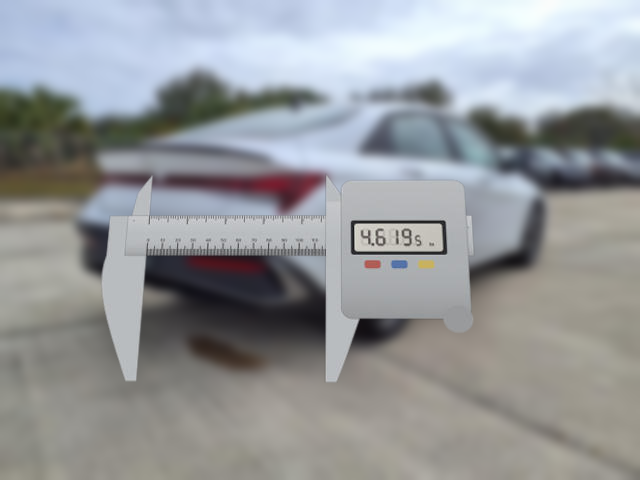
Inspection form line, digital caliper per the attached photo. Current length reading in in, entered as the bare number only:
4.6195
